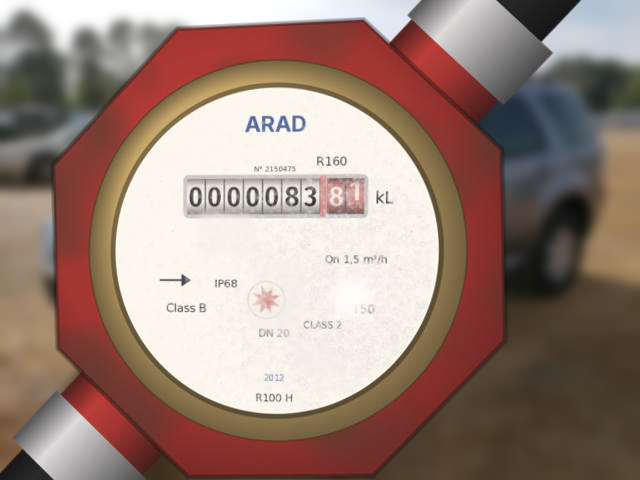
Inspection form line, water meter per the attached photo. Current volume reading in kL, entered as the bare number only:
83.81
